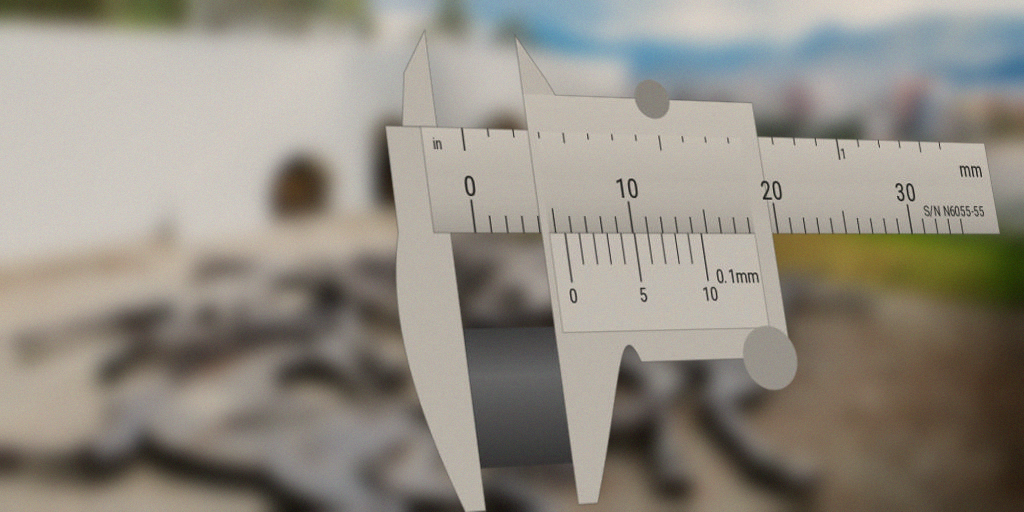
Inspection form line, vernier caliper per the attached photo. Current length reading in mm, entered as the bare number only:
5.6
